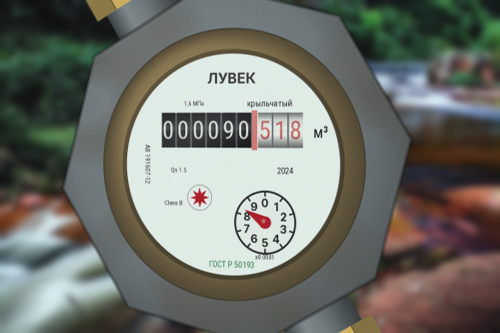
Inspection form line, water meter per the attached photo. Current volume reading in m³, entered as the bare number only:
90.5188
